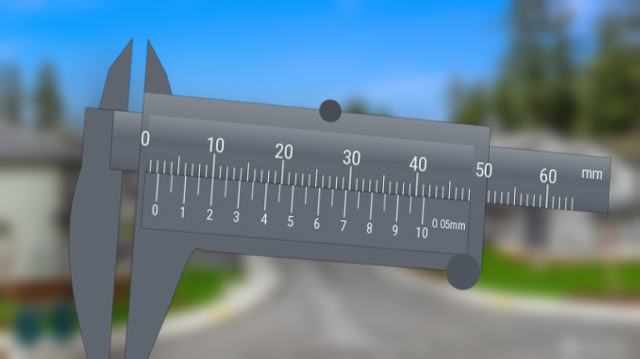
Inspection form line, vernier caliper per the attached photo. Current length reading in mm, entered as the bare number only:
2.2
